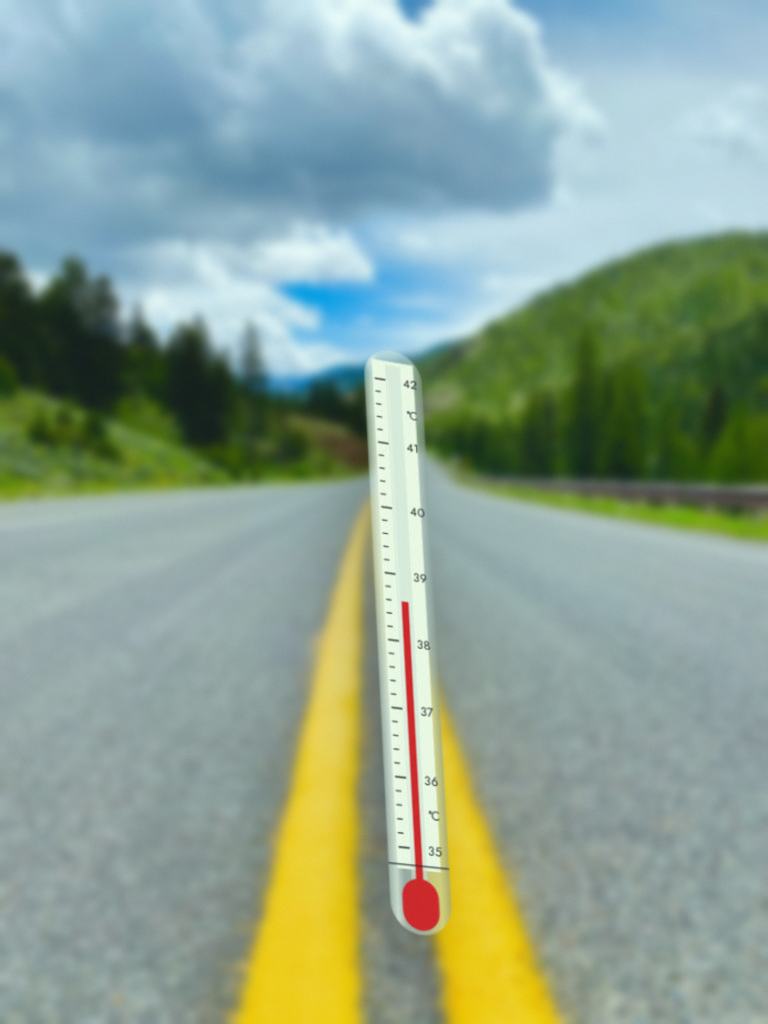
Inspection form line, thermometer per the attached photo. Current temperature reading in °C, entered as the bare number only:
38.6
